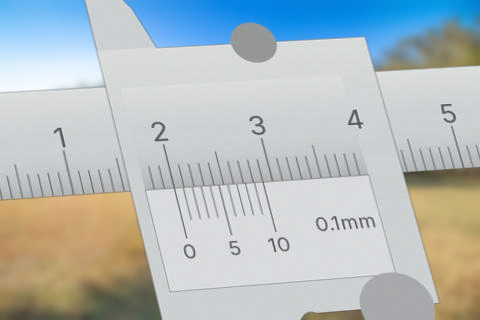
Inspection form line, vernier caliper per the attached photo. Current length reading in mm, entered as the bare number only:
20.0
